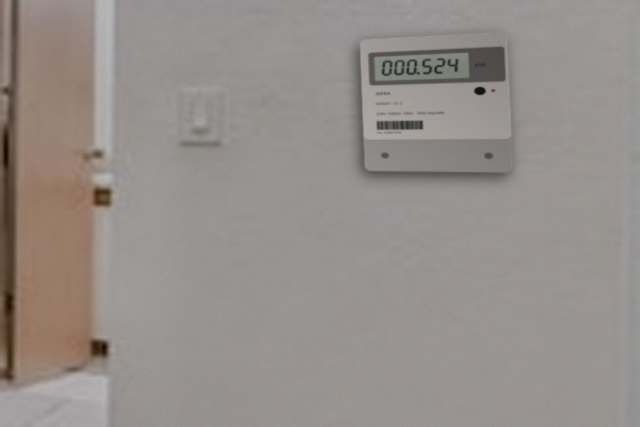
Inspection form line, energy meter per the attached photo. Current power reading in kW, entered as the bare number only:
0.524
